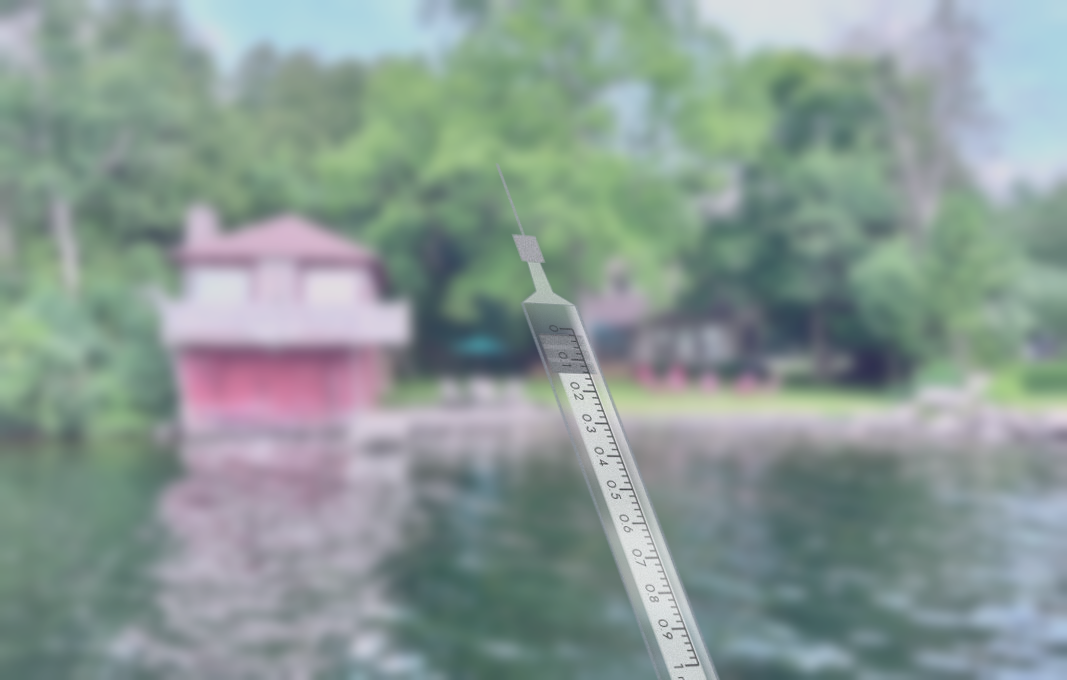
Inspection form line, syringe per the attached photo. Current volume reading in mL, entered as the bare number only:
0.02
